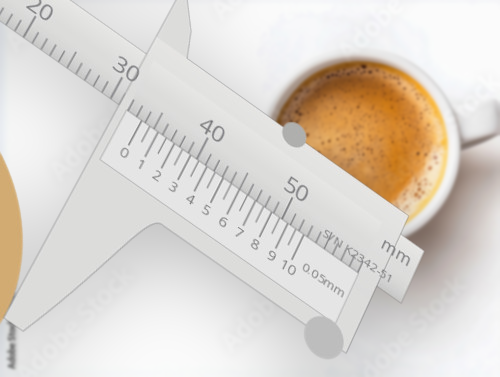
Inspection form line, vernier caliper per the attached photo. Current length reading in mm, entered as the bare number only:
33.6
